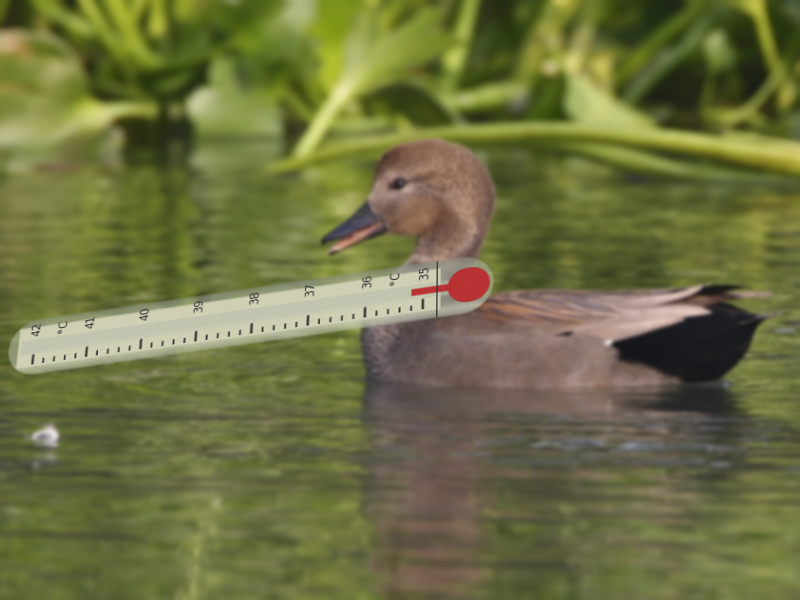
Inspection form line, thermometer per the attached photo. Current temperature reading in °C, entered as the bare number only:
35.2
